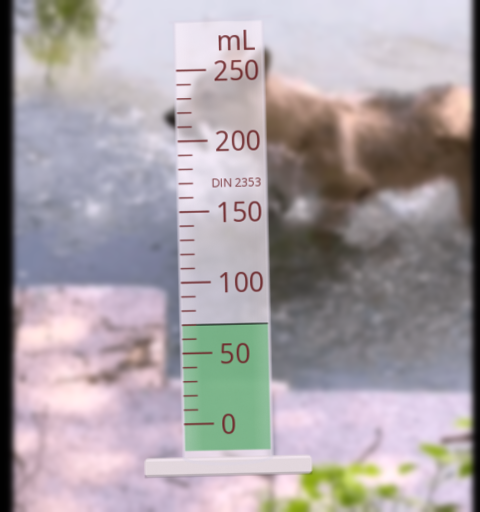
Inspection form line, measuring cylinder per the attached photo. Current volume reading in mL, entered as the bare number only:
70
